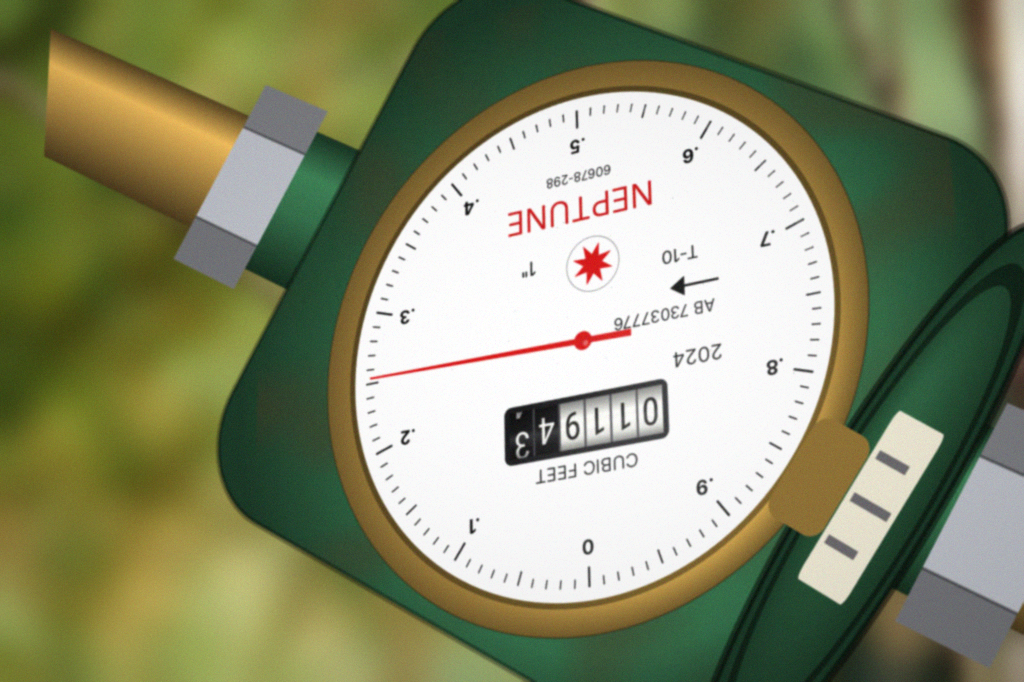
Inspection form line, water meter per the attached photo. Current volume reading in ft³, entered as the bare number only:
11943.25
